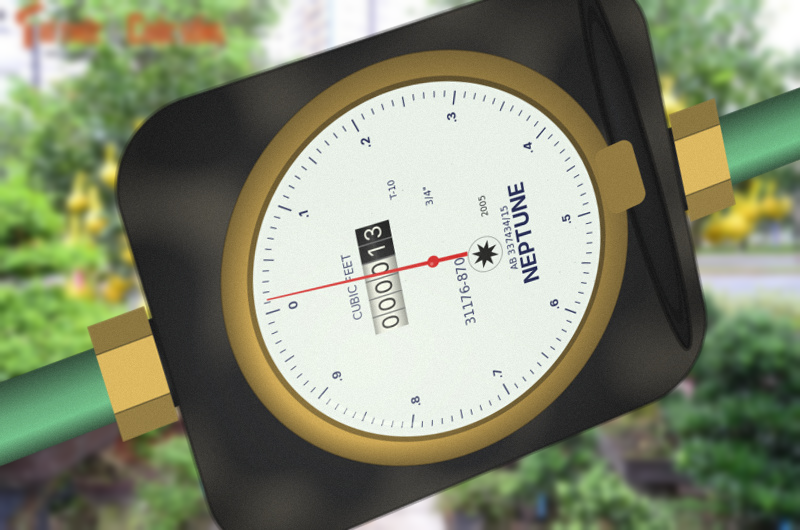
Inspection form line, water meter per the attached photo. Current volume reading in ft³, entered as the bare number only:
13.01
